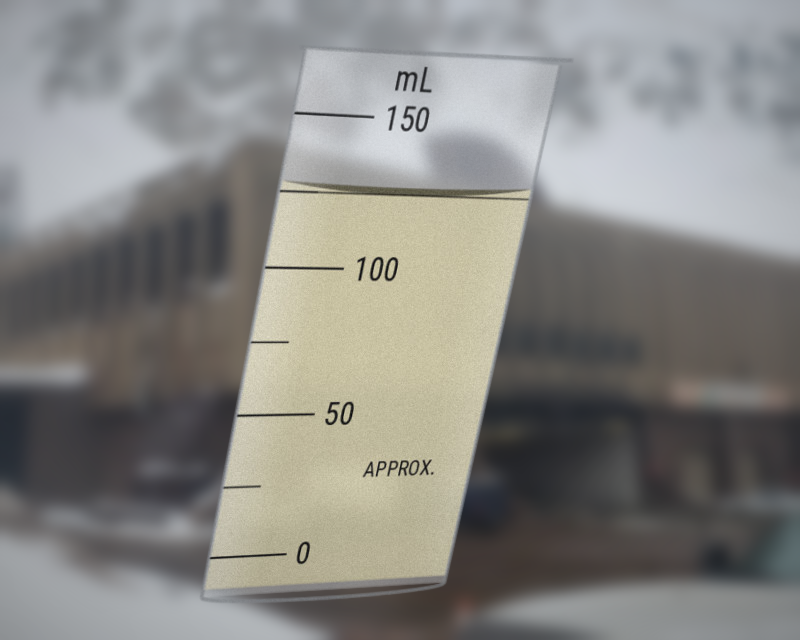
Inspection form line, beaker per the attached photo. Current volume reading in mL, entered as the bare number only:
125
